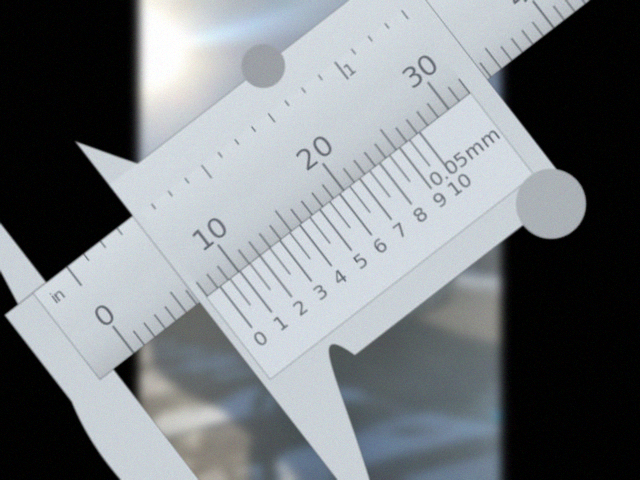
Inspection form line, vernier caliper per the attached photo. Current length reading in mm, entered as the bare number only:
8.2
